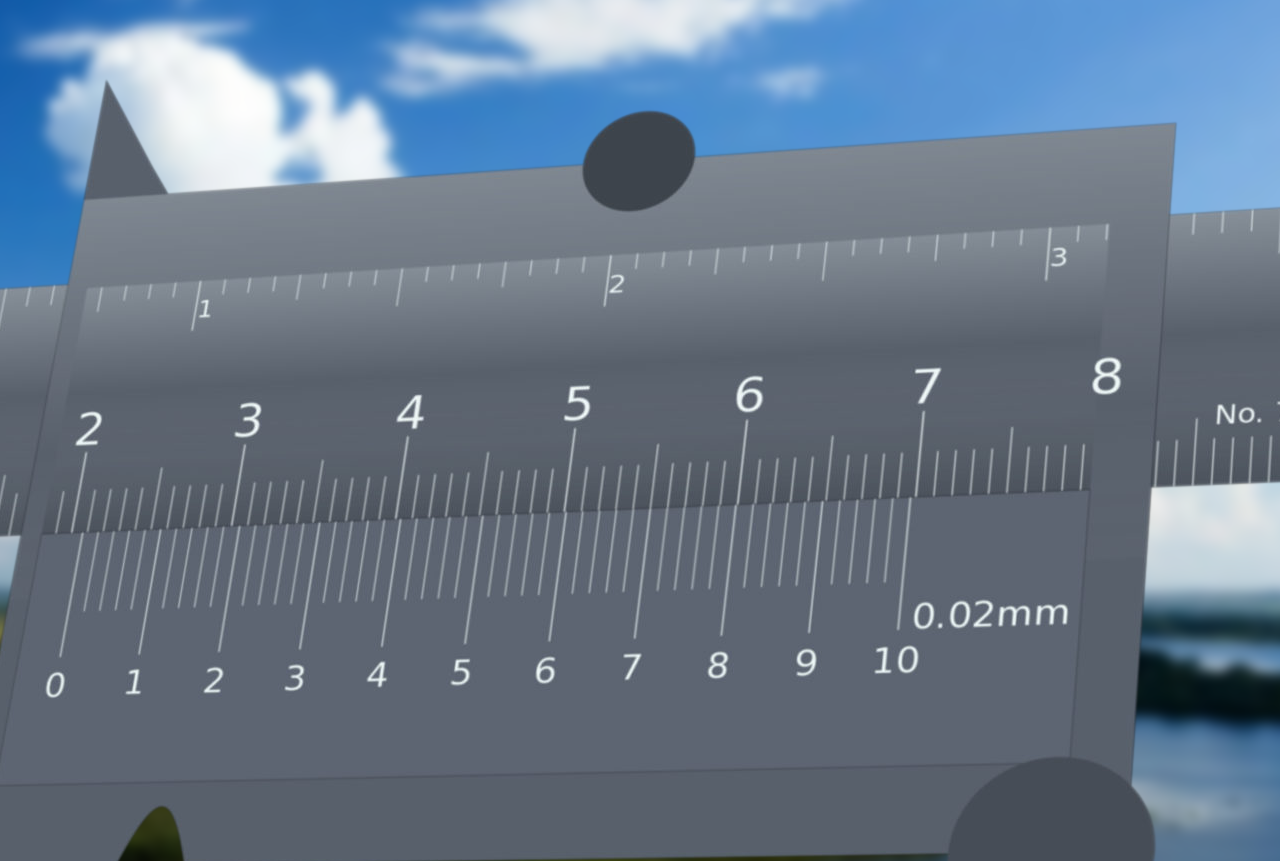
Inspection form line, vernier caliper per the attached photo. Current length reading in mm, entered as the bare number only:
20.7
